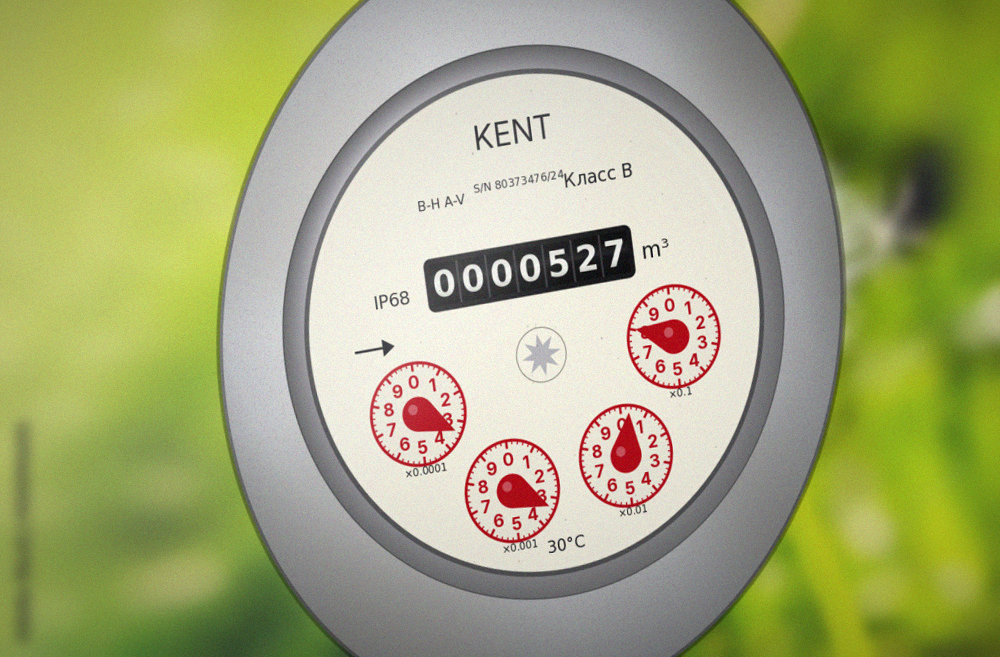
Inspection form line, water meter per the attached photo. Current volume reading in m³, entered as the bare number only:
527.8033
